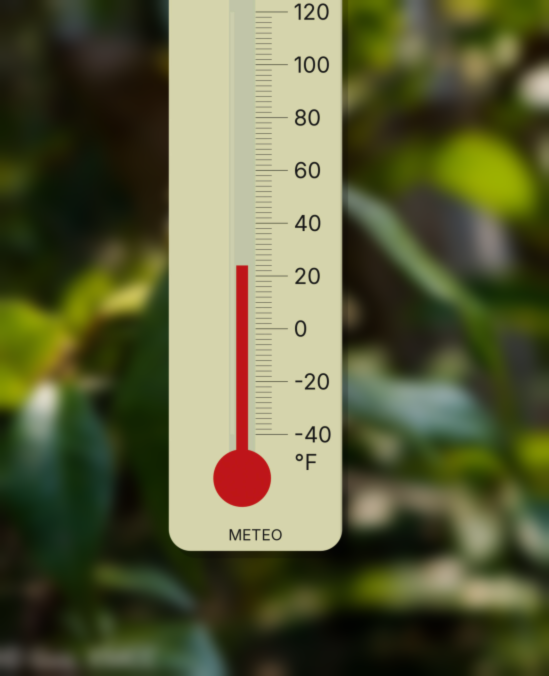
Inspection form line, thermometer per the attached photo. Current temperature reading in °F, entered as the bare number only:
24
